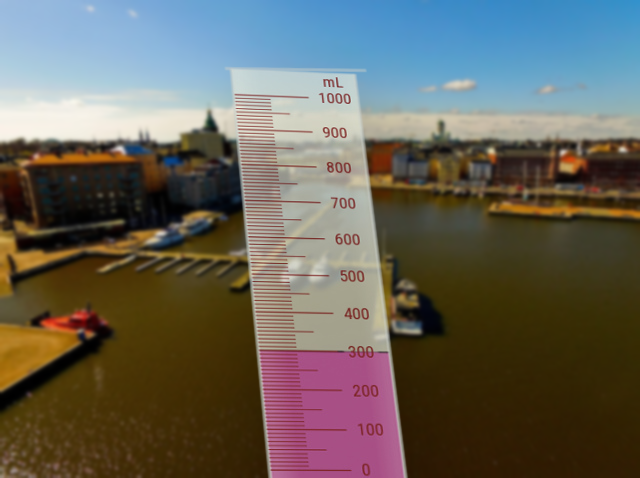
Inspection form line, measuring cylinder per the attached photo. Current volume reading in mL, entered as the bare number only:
300
